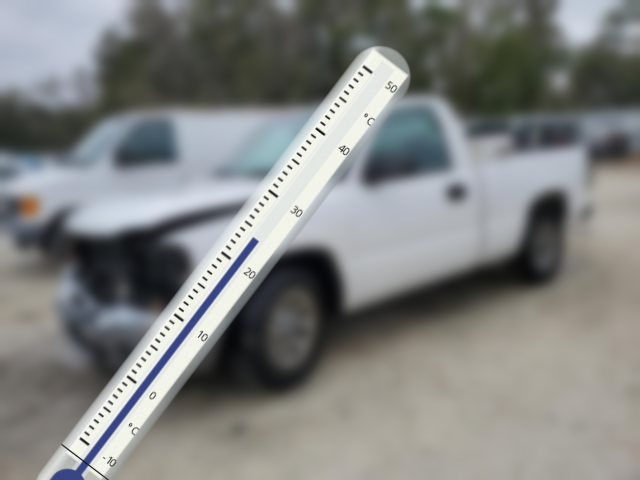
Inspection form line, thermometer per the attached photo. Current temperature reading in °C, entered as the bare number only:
24
